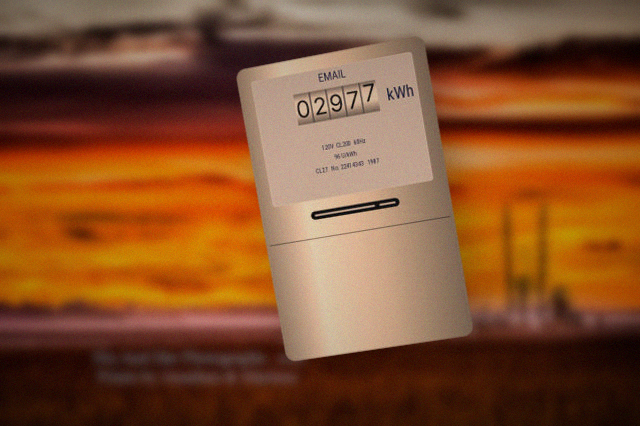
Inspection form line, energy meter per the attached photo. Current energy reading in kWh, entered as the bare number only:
2977
